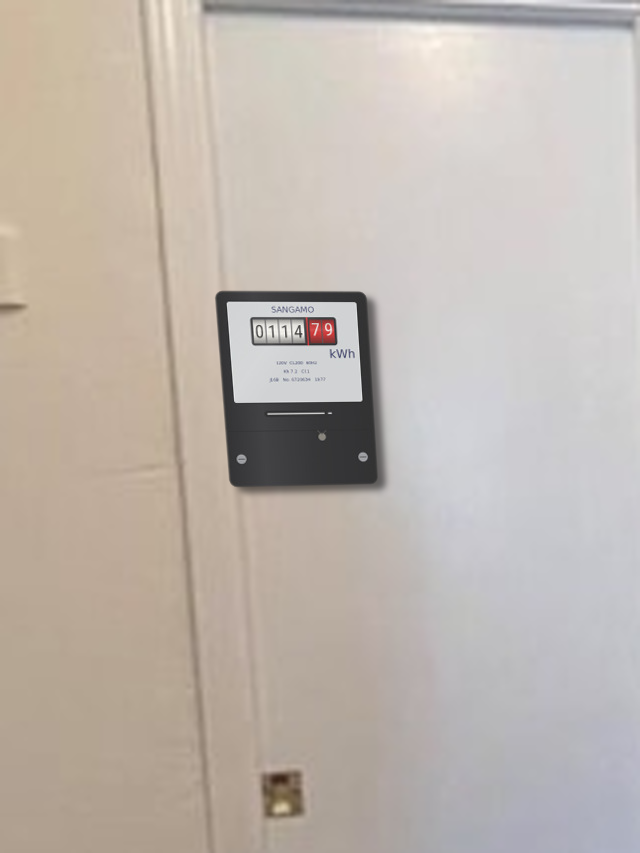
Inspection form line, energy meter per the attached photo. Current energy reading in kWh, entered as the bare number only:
114.79
